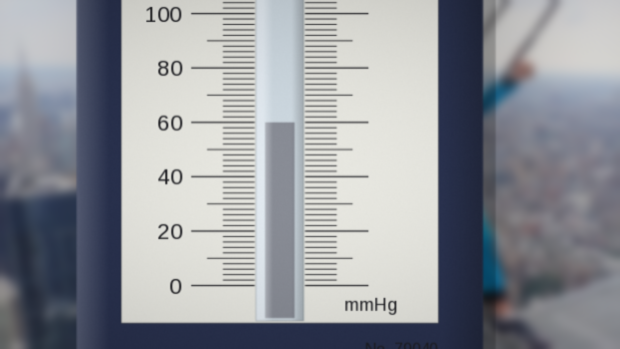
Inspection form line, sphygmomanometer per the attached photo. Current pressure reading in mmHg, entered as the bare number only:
60
